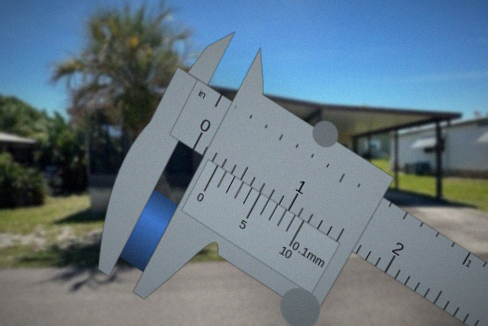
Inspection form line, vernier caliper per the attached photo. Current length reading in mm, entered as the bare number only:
2.6
